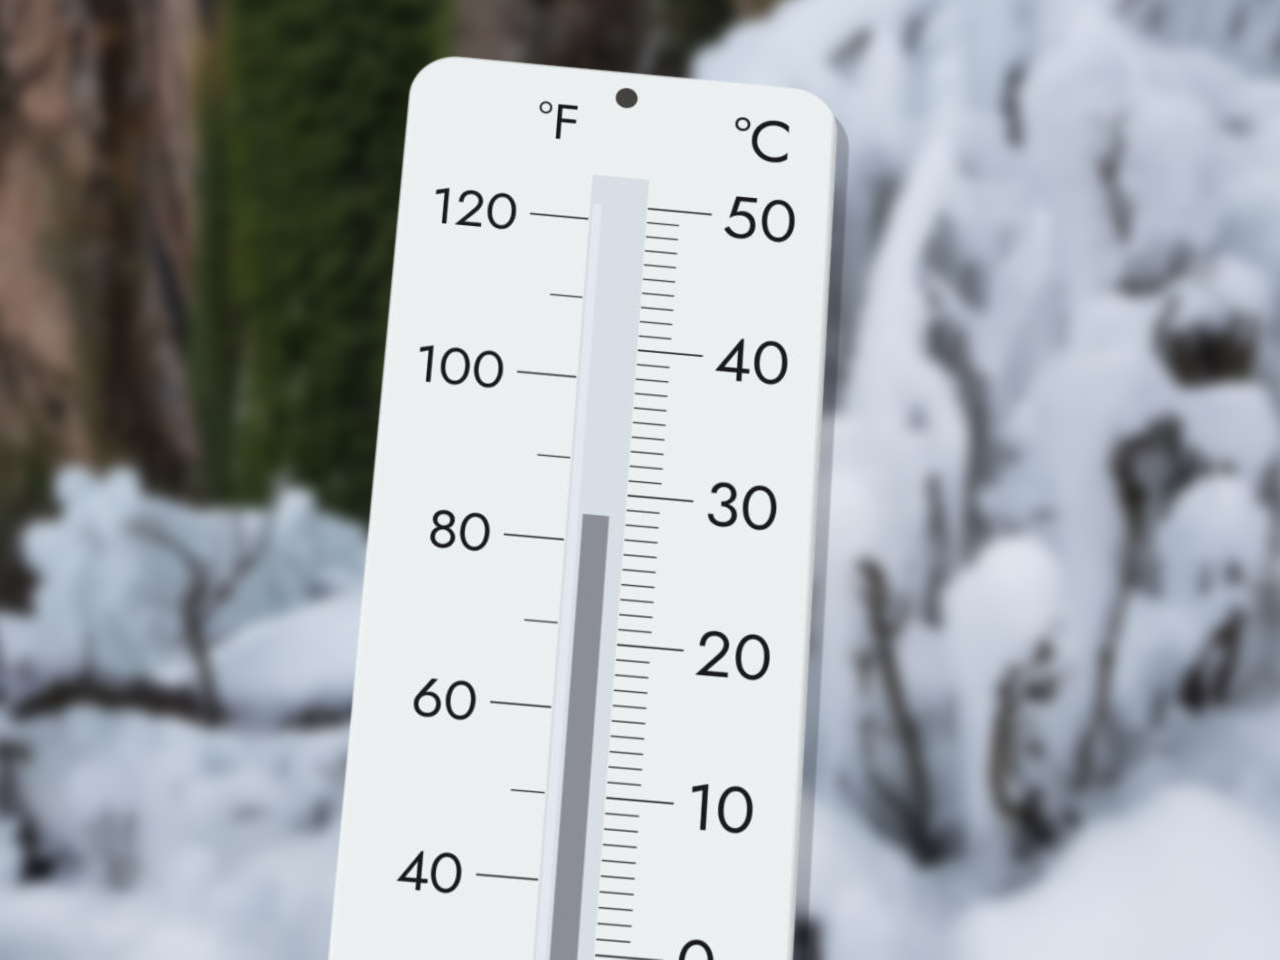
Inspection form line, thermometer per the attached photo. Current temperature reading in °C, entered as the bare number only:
28.5
